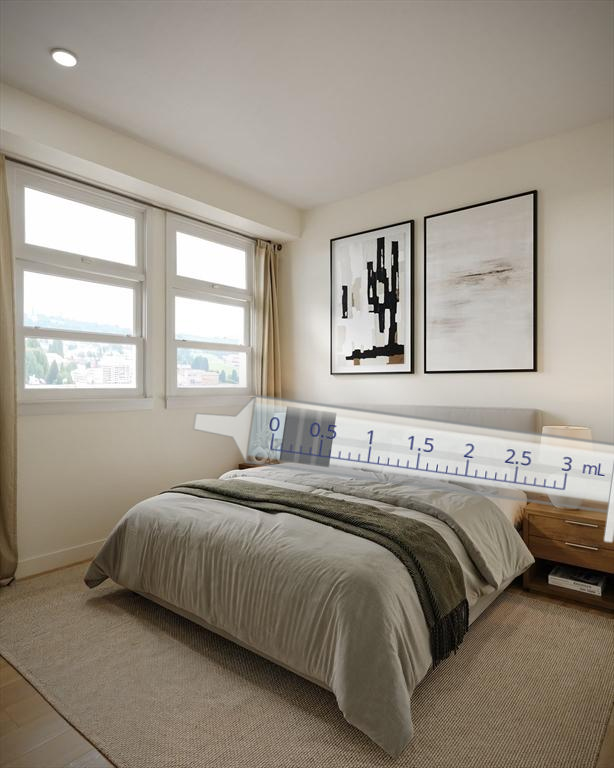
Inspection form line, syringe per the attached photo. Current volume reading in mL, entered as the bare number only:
0.1
